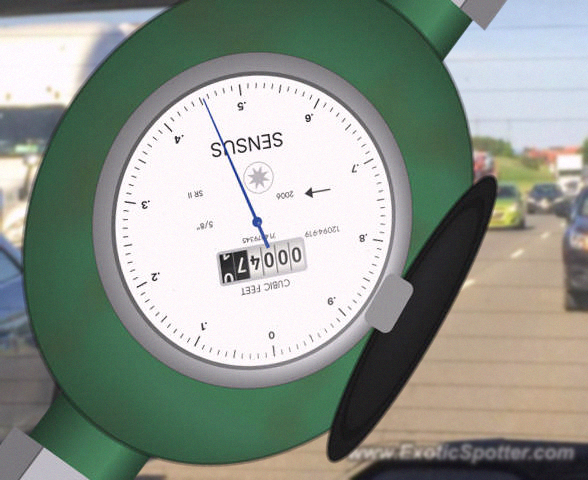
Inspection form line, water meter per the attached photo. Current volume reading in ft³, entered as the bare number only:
470.45
